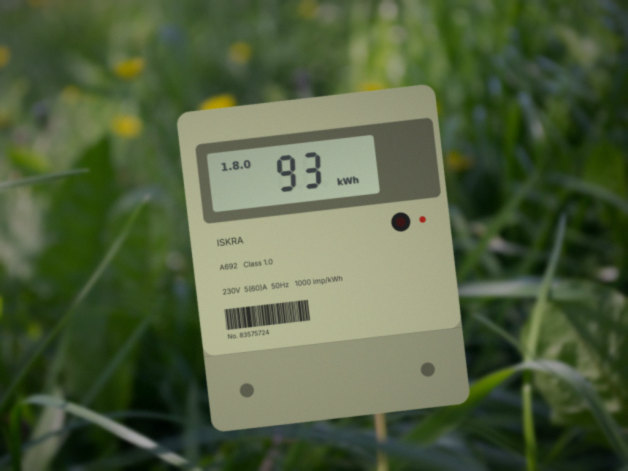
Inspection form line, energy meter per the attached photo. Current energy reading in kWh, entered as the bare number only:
93
